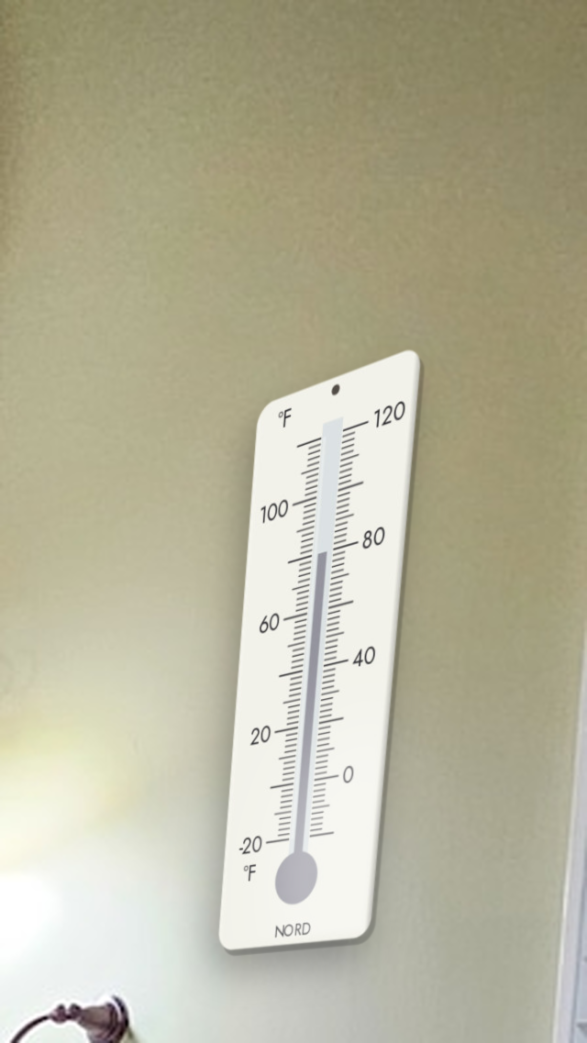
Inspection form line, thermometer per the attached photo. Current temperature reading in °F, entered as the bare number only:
80
